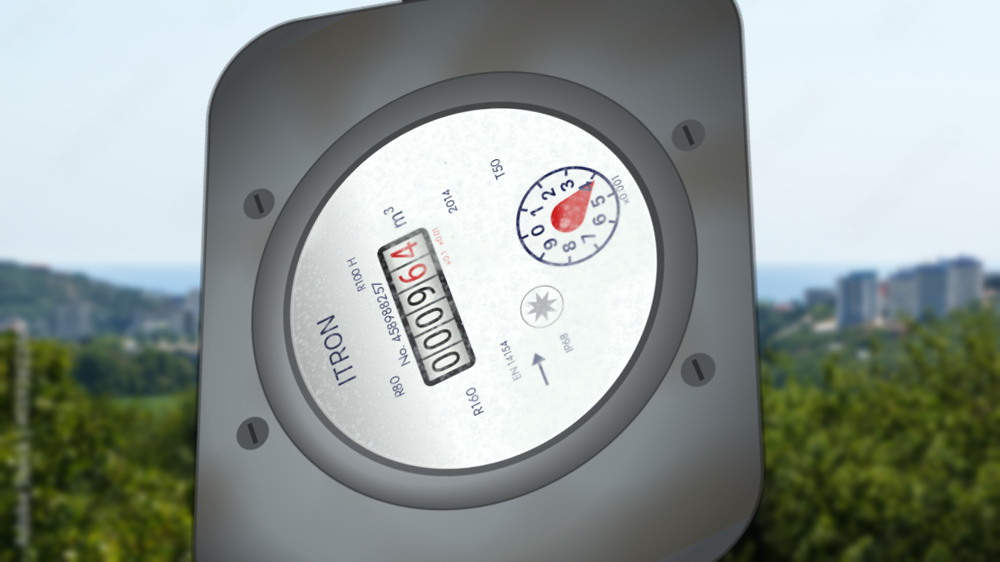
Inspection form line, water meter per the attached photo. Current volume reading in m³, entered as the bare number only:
9.644
